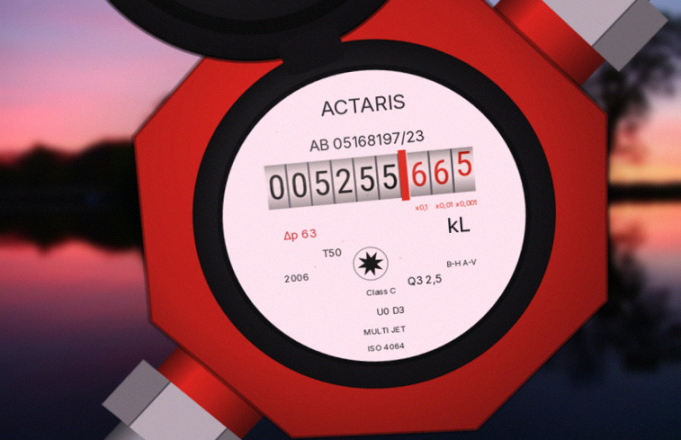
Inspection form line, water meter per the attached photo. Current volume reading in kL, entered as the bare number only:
5255.665
